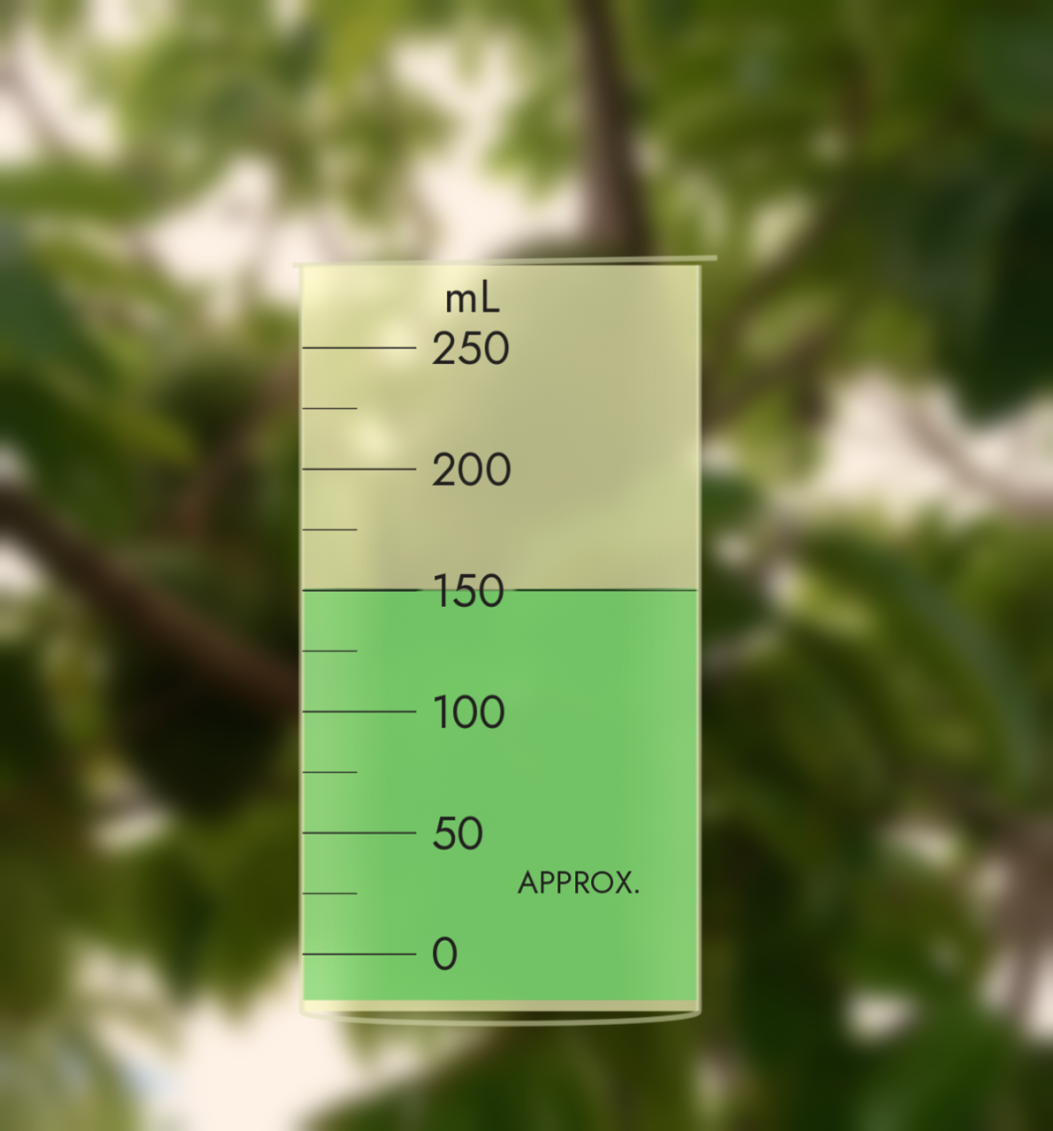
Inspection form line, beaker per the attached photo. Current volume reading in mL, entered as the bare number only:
150
